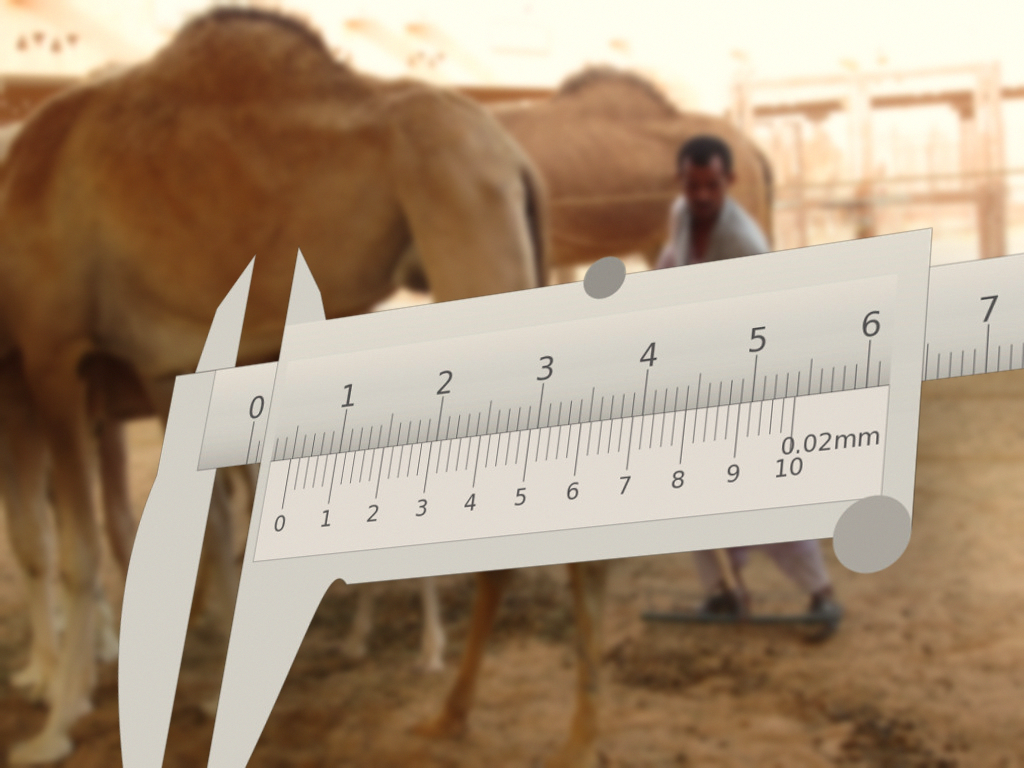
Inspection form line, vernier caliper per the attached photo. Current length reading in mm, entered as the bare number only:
4.8
